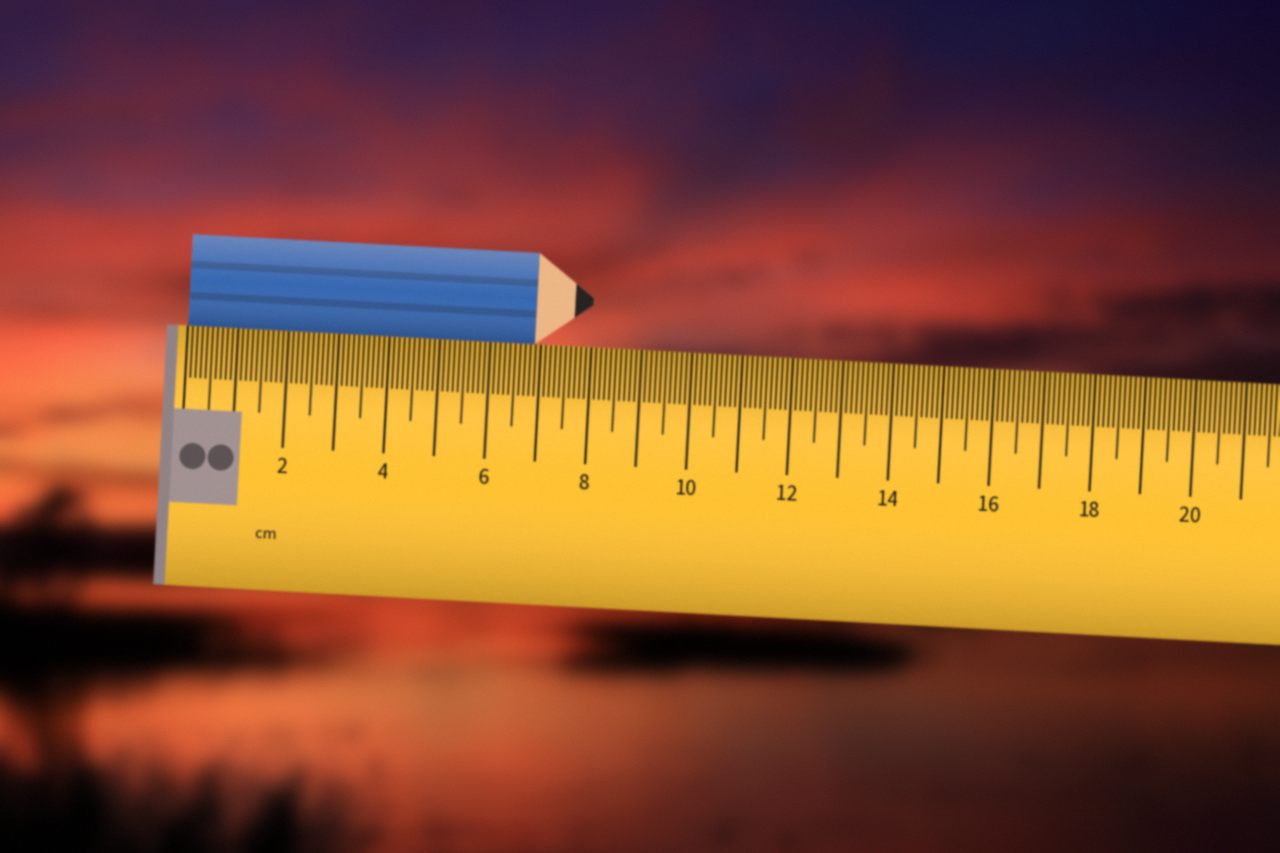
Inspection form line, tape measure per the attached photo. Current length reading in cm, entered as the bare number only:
8
